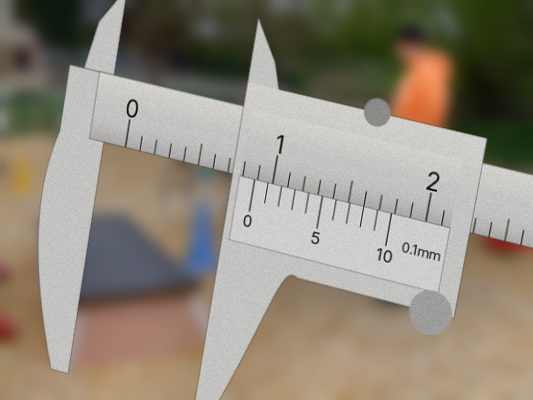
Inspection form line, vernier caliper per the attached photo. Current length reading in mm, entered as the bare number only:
8.8
